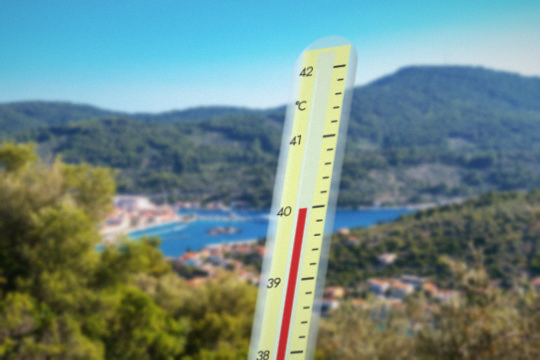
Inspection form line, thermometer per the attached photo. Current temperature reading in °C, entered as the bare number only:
40
